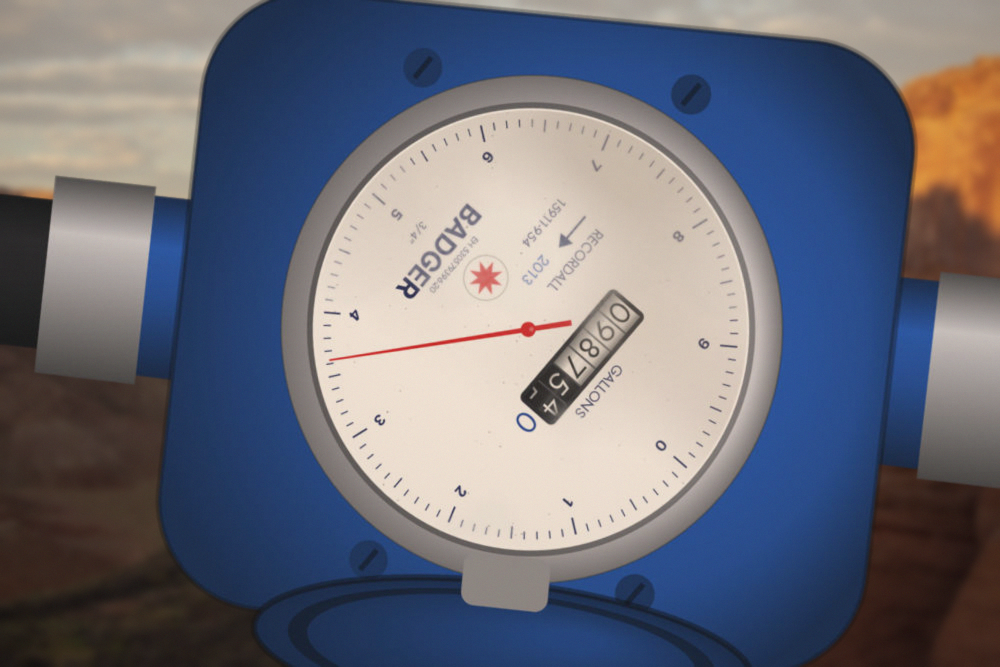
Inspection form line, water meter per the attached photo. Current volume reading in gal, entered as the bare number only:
987543.6
